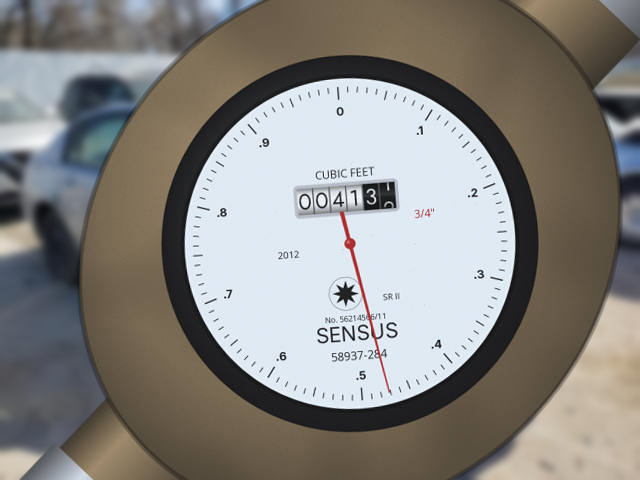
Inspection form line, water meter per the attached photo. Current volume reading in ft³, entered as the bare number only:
4131.47
